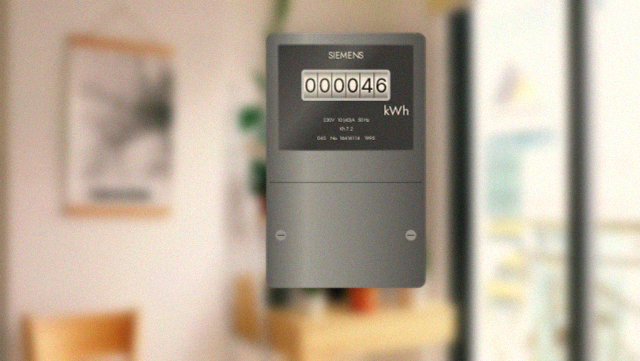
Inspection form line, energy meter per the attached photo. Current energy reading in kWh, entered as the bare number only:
46
